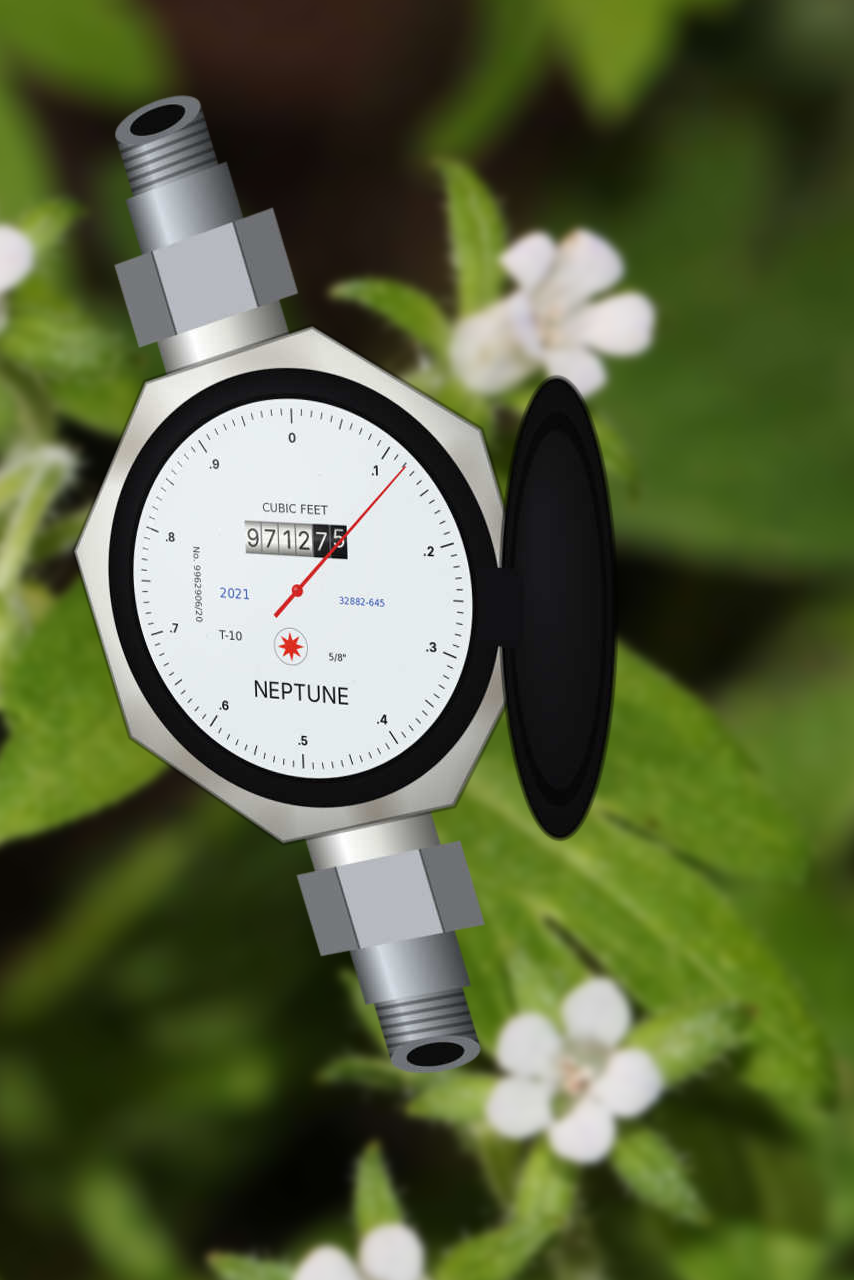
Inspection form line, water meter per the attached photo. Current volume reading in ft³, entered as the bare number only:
971275.12
